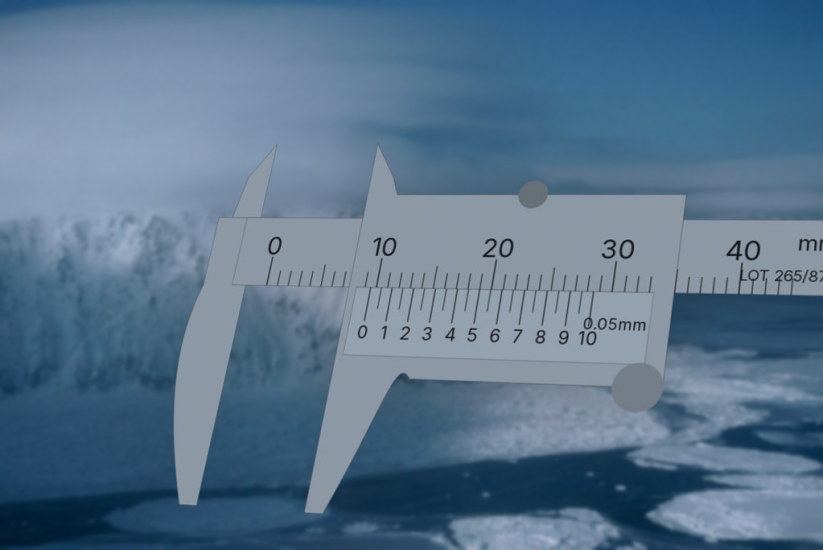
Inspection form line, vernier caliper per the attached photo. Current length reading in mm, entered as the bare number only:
9.5
